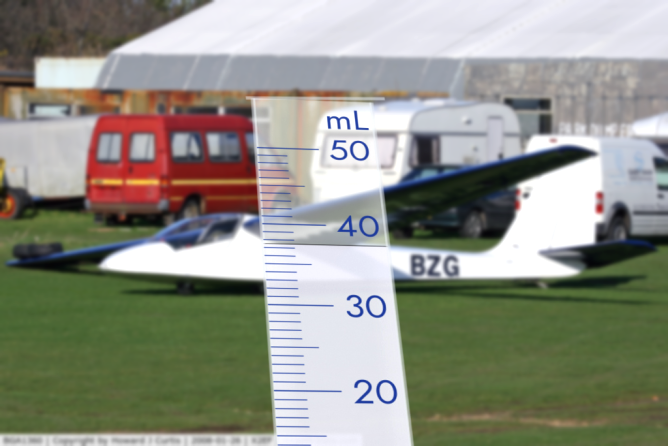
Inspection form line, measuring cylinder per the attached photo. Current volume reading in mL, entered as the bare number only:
37.5
